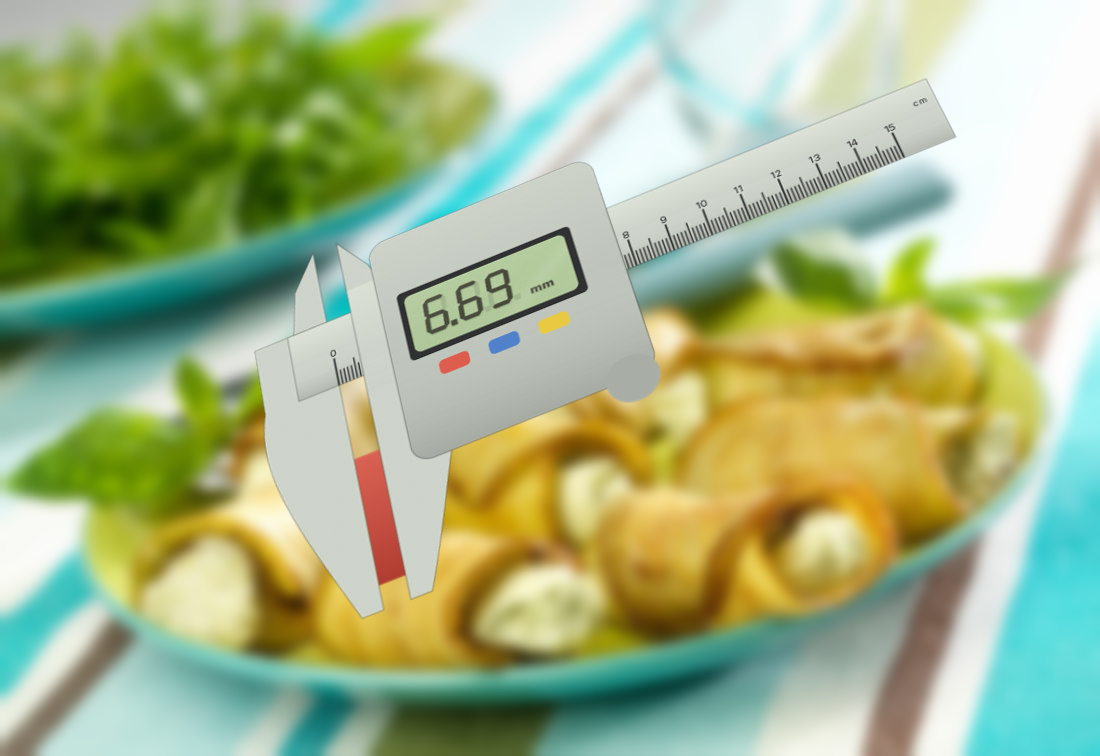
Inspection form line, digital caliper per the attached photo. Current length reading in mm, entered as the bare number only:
6.69
